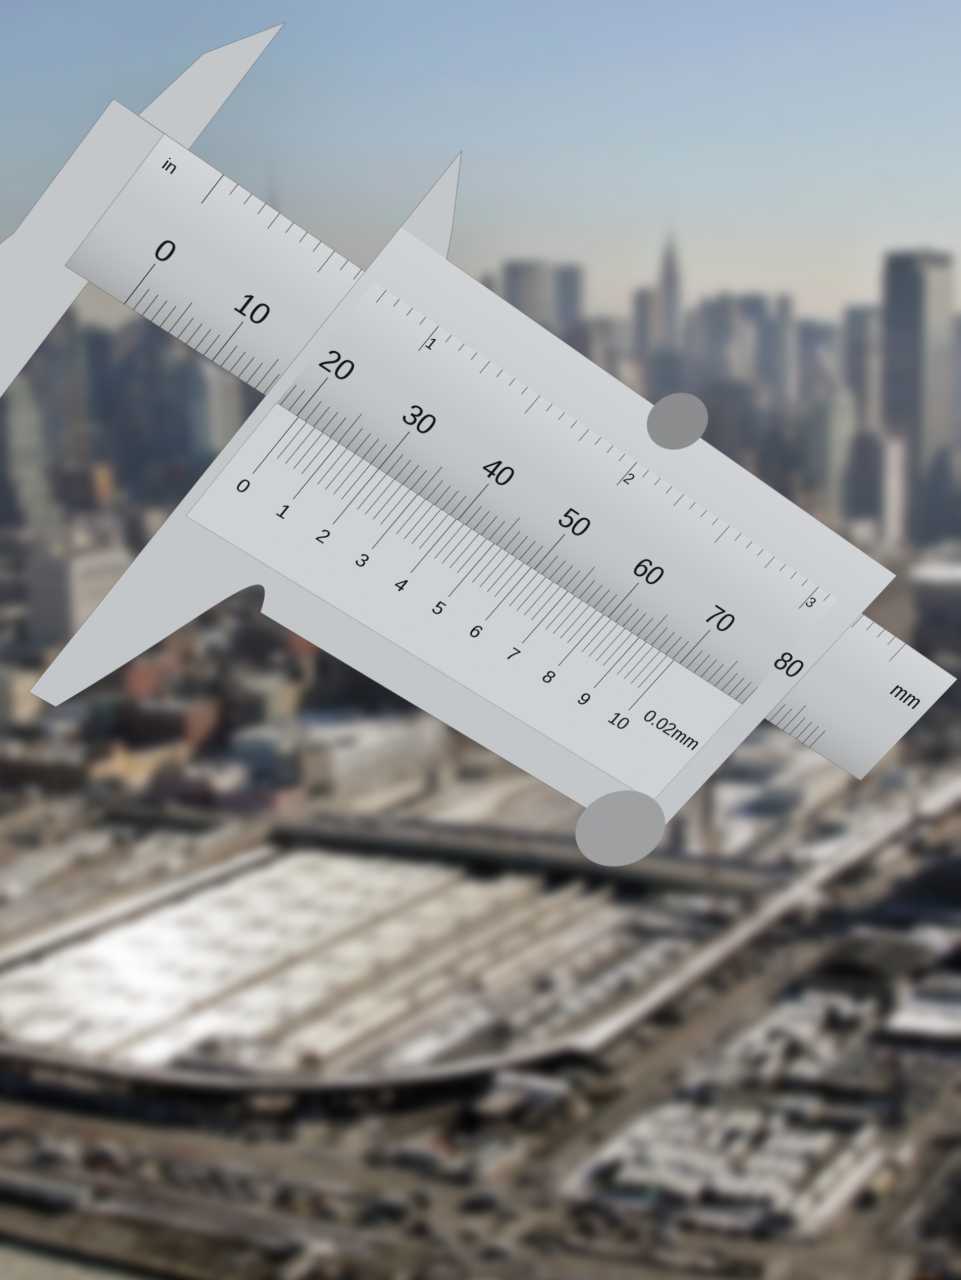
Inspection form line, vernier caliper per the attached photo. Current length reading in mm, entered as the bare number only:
20.2
